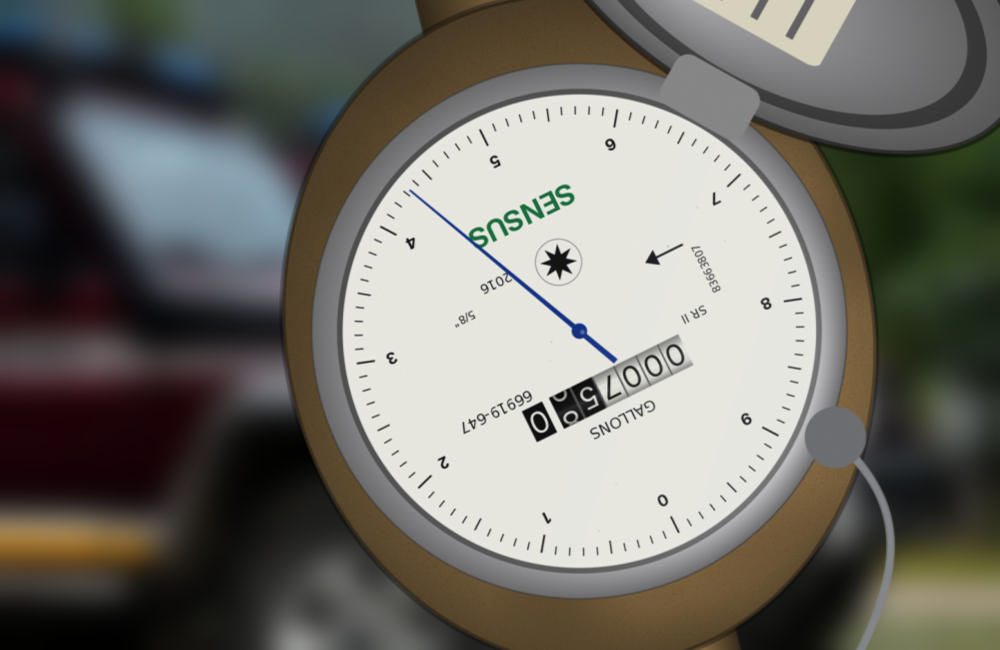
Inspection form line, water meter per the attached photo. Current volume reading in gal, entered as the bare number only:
7584.3
